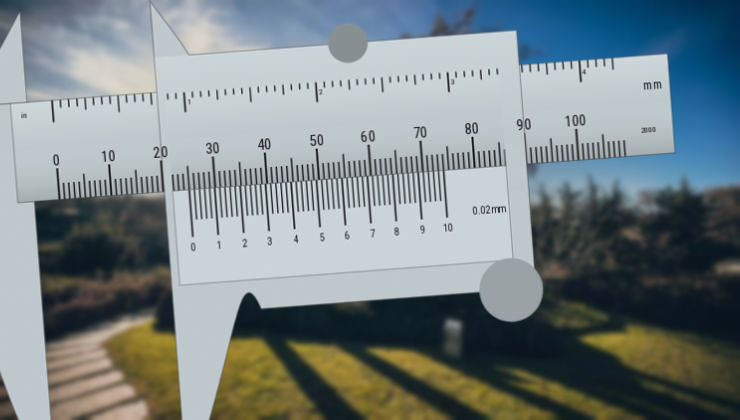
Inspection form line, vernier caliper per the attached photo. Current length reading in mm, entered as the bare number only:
25.0
